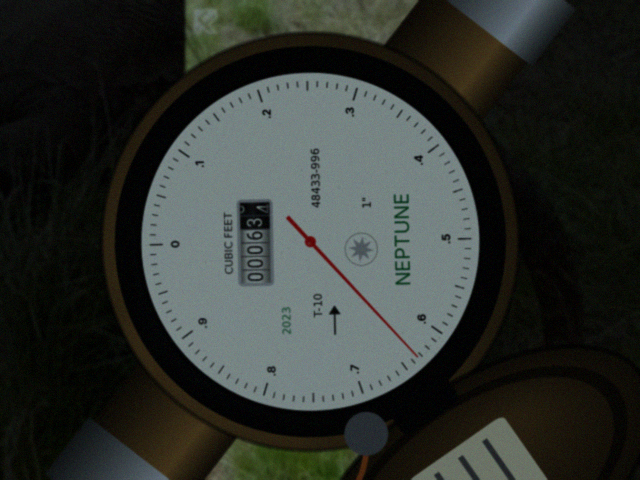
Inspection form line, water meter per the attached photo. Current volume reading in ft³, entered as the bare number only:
633.63
